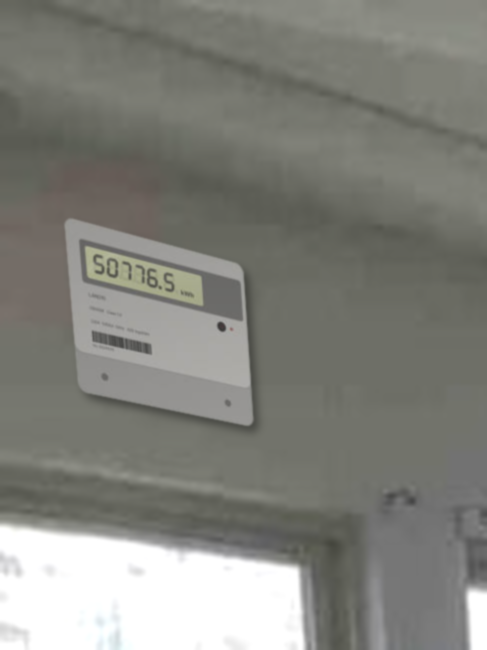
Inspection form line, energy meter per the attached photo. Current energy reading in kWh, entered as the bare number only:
50776.5
